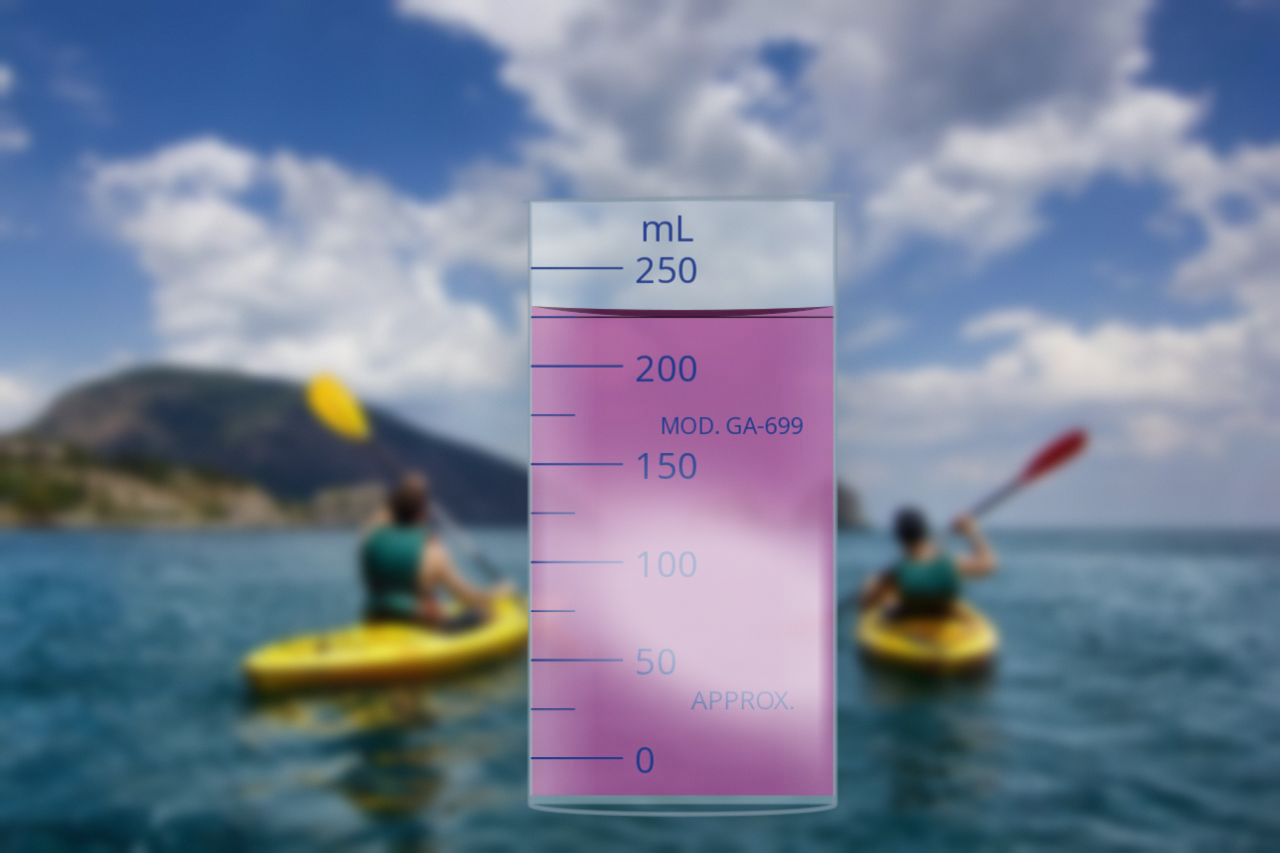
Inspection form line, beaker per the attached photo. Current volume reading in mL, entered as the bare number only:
225
